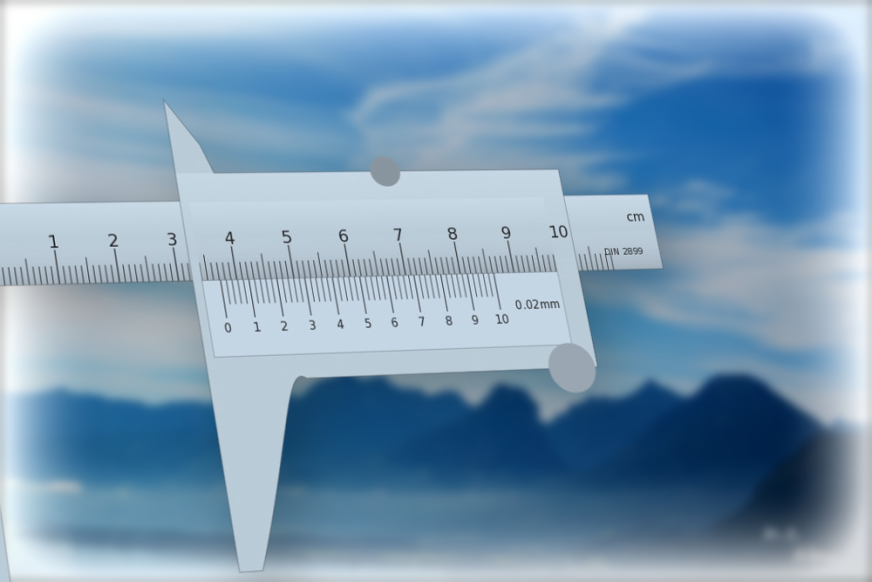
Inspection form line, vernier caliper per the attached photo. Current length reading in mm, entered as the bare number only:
37.2
